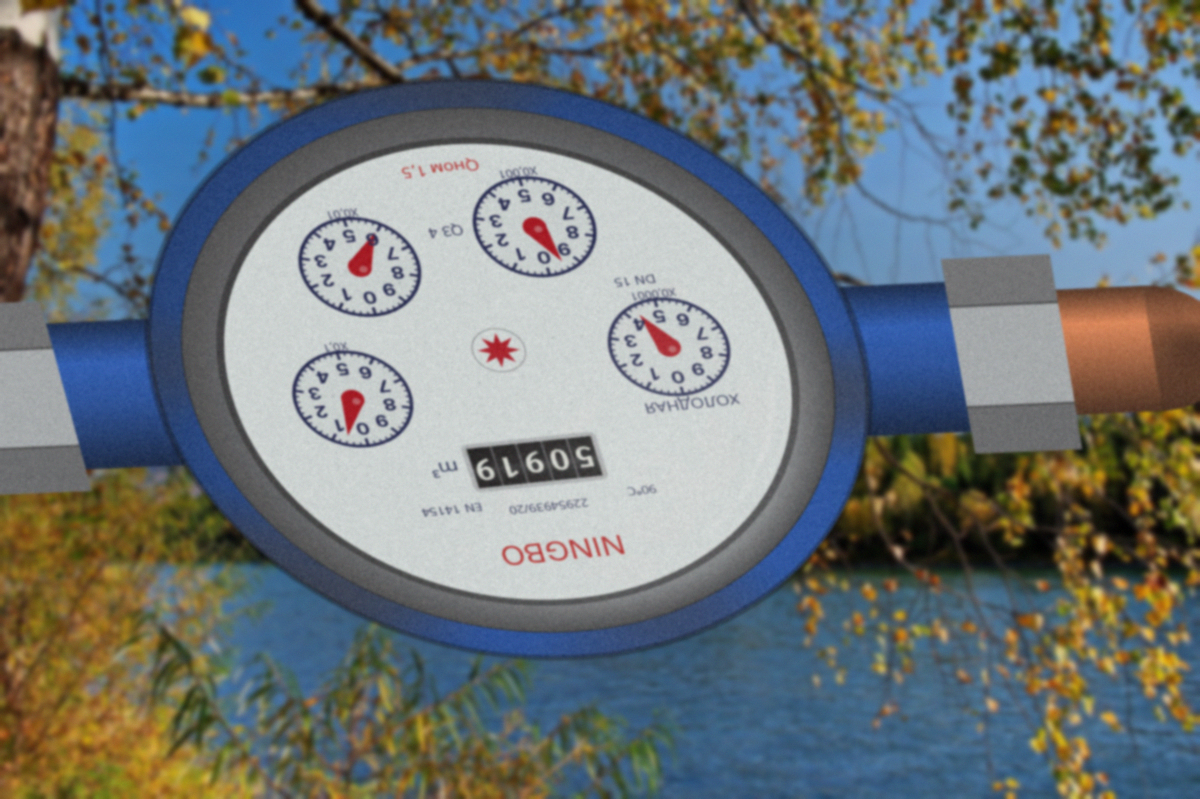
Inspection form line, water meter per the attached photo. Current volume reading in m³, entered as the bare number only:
50919.0594
